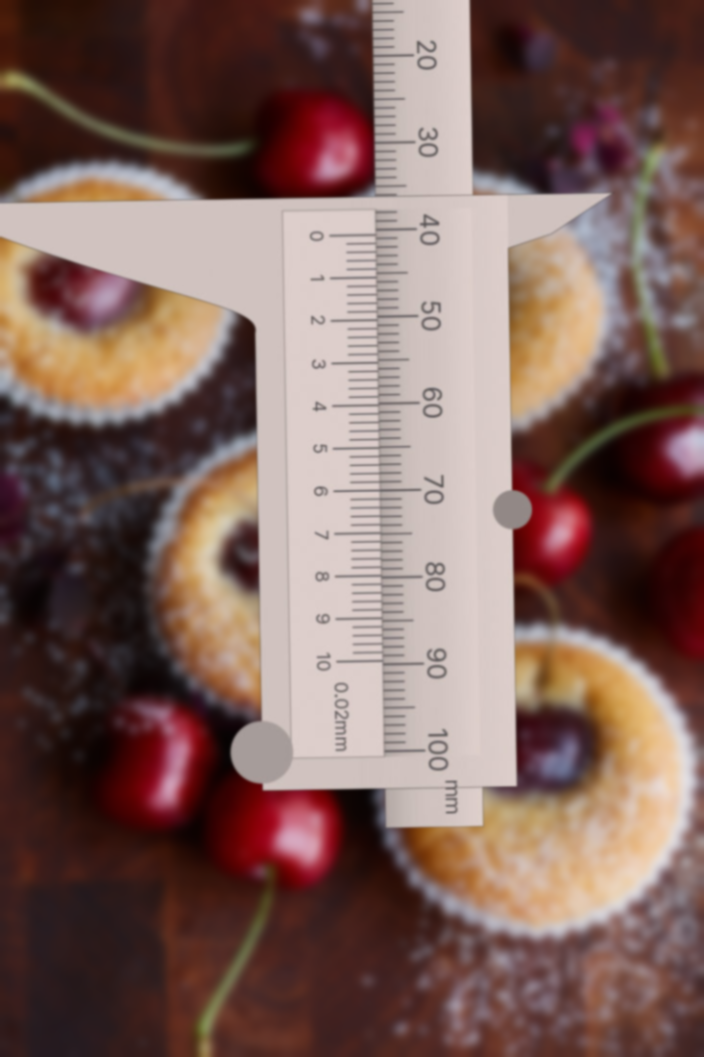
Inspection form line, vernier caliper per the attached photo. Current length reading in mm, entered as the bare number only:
40.6
